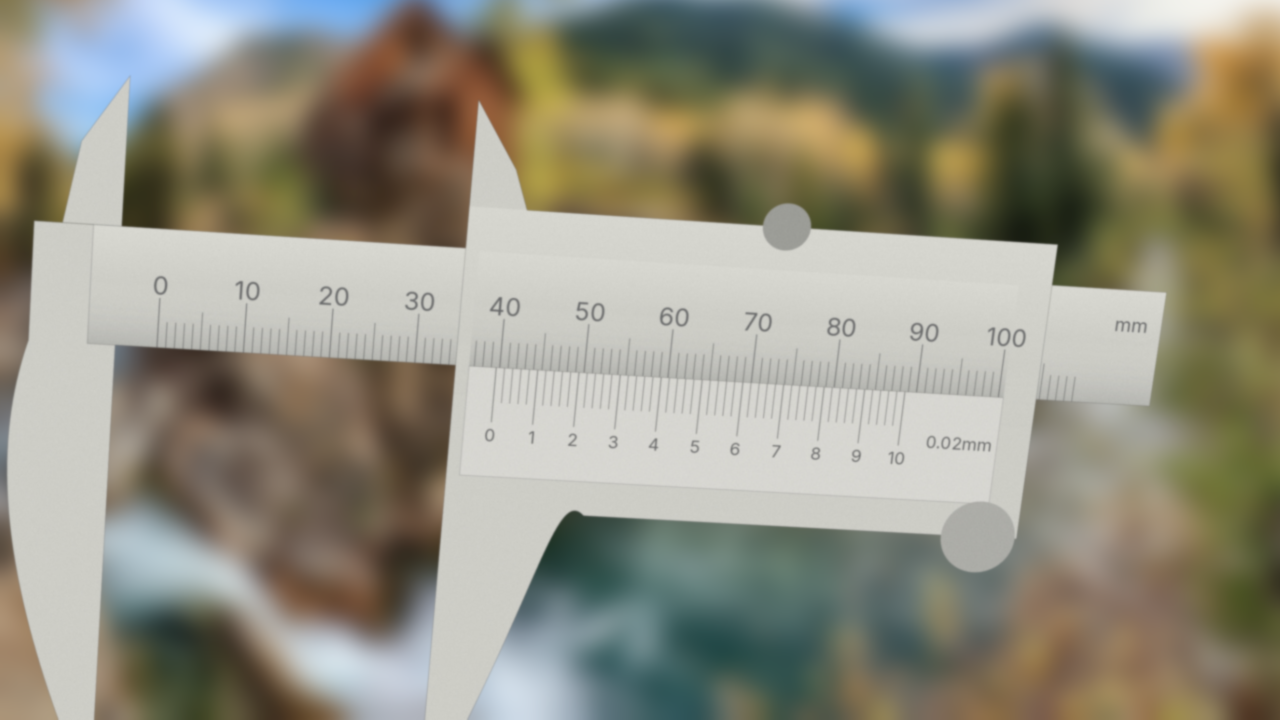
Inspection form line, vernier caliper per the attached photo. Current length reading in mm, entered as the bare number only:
39.6
